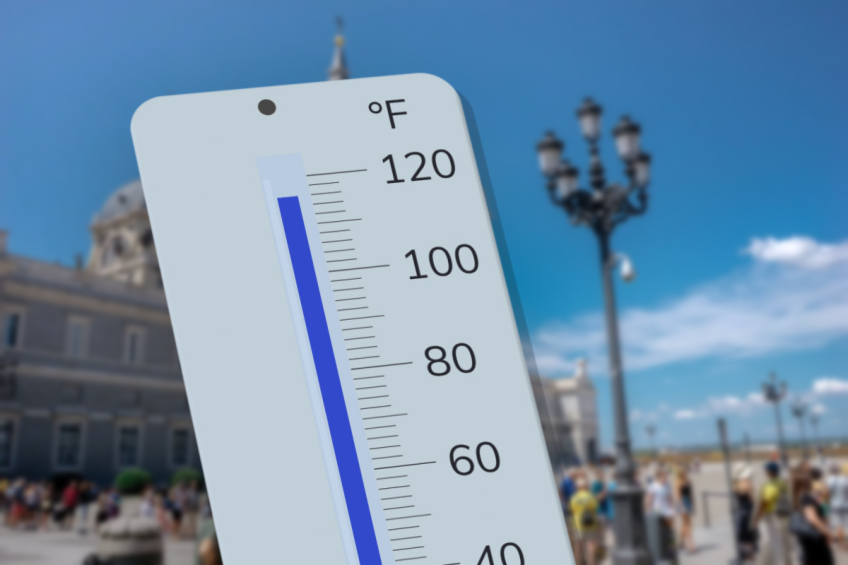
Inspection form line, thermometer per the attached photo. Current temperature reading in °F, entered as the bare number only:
116
